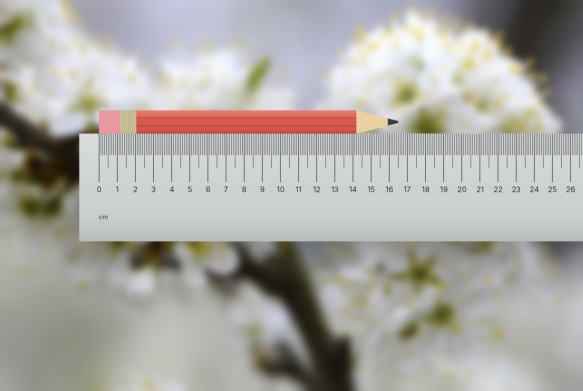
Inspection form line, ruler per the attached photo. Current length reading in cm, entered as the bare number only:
16.5
